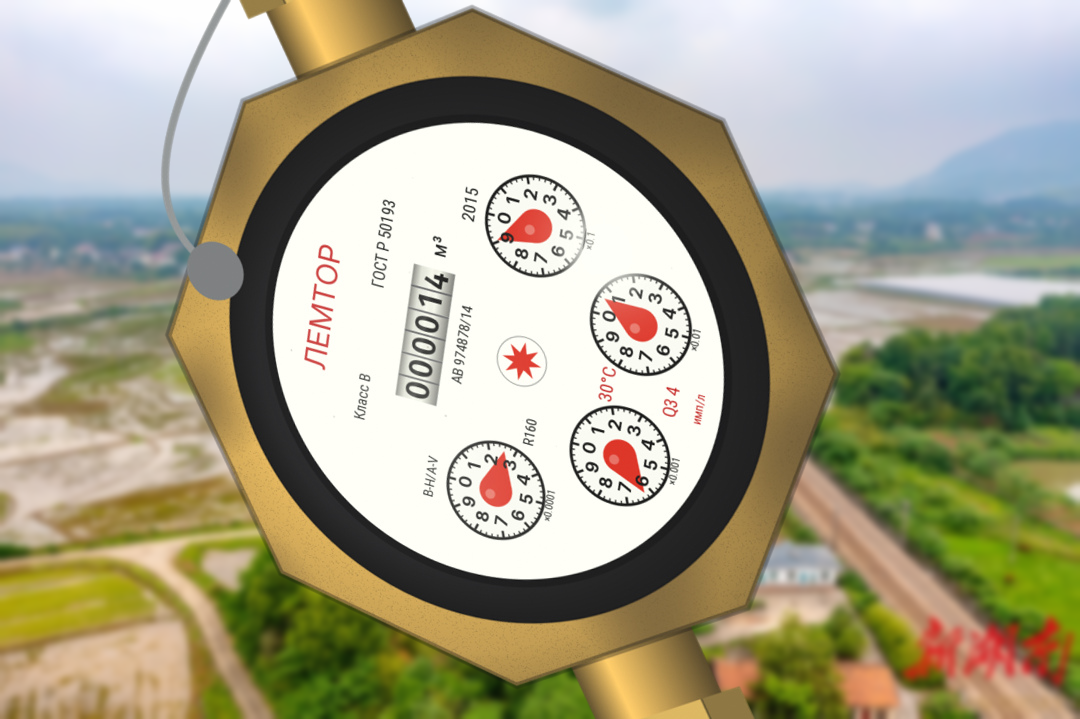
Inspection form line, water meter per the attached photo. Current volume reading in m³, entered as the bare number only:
13.9062
